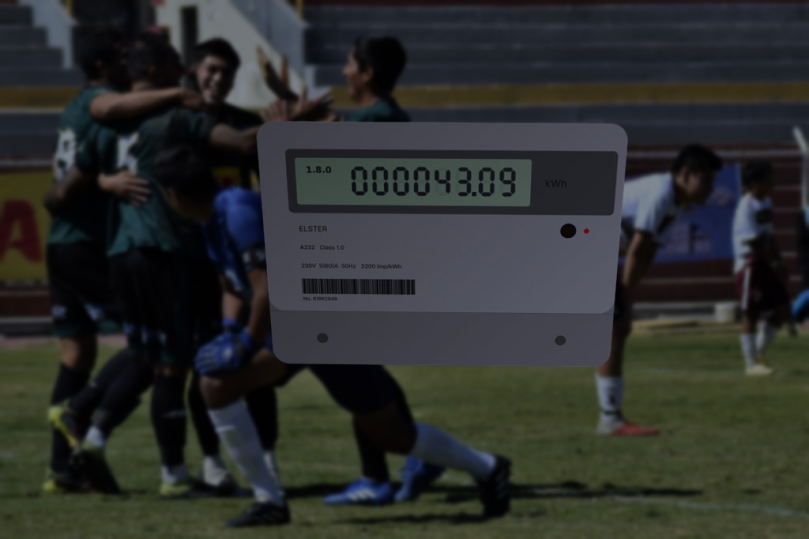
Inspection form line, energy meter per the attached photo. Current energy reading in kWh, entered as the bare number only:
43.09
